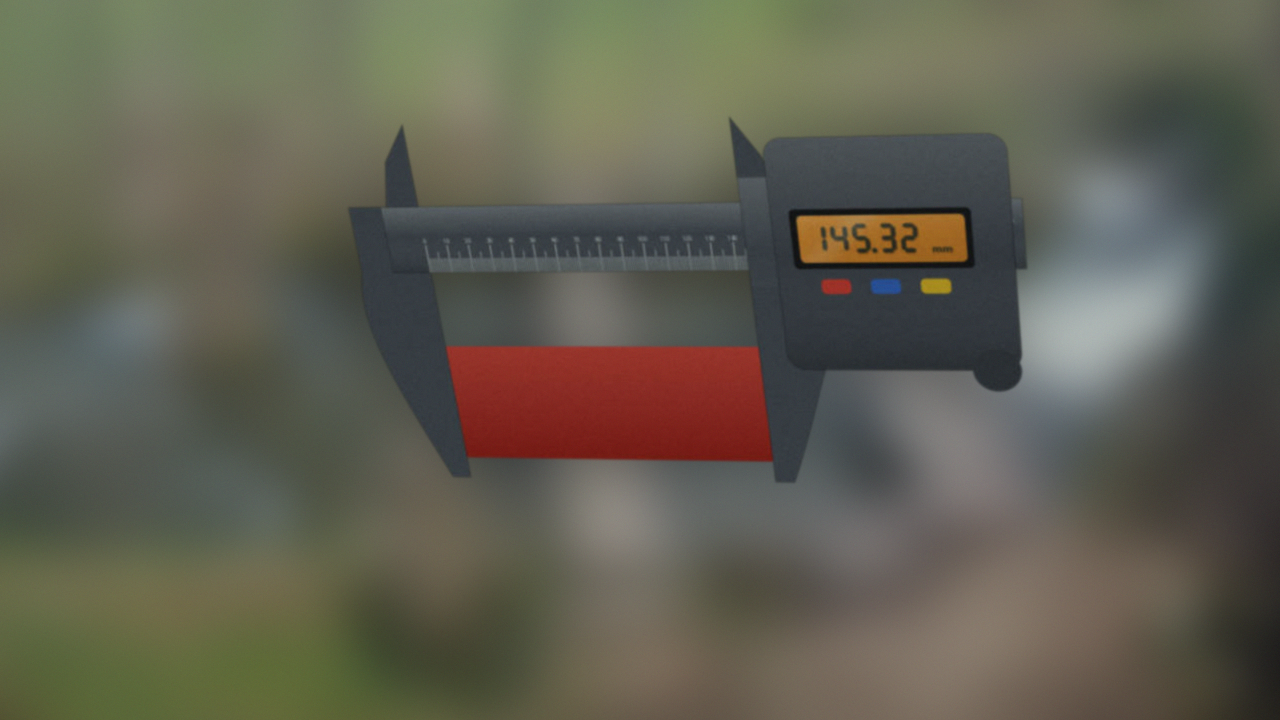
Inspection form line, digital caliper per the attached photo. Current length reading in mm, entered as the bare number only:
145.32
